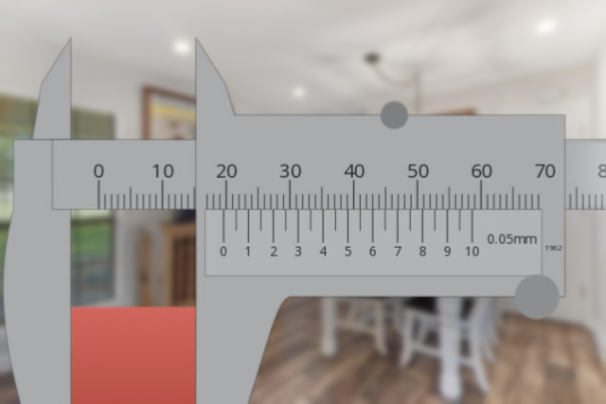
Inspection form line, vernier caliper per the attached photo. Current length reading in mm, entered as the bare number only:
19.6
